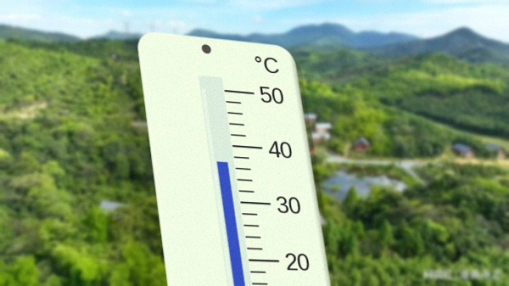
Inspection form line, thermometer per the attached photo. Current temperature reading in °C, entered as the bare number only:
37
